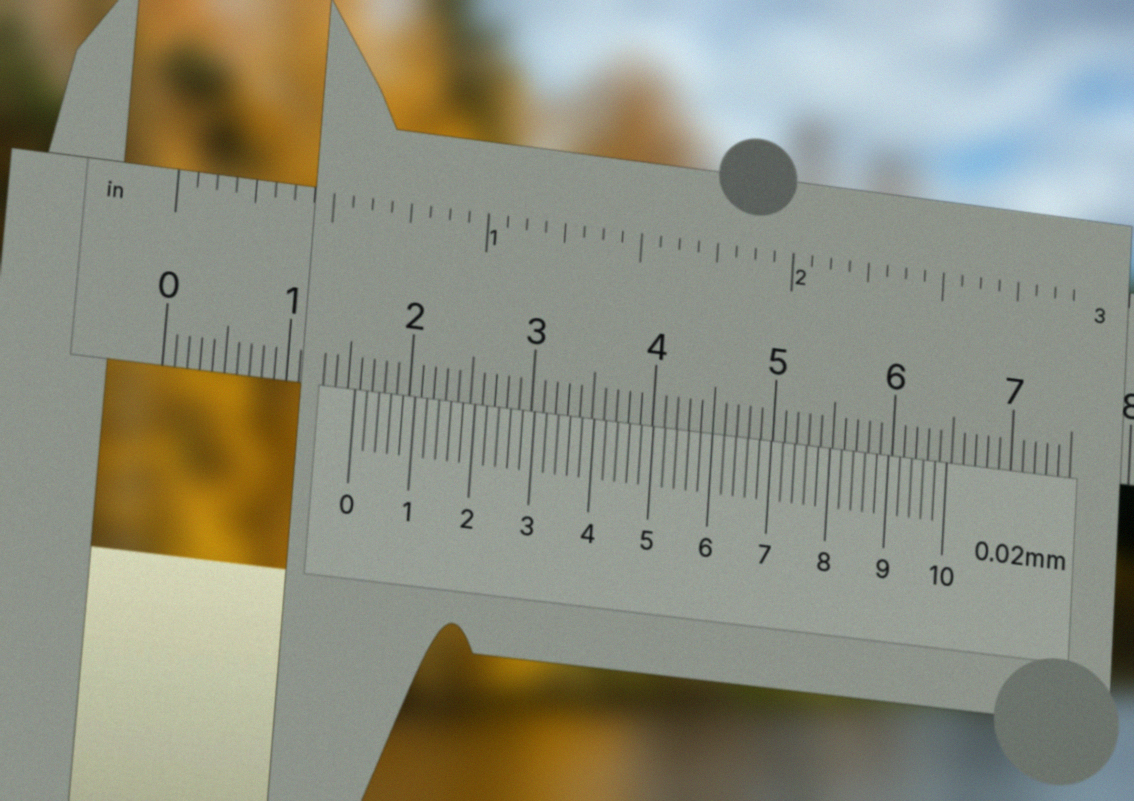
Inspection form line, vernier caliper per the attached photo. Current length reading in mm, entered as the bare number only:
15.6
